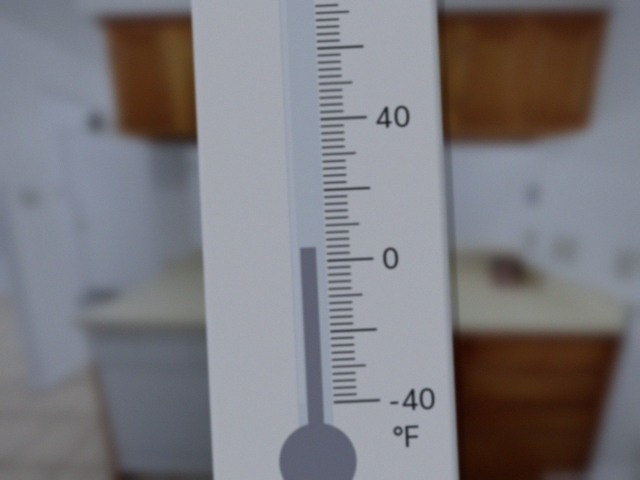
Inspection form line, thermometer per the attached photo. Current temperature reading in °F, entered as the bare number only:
4
